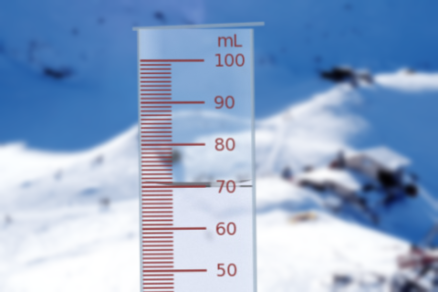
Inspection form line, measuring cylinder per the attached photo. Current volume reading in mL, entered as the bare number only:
70
